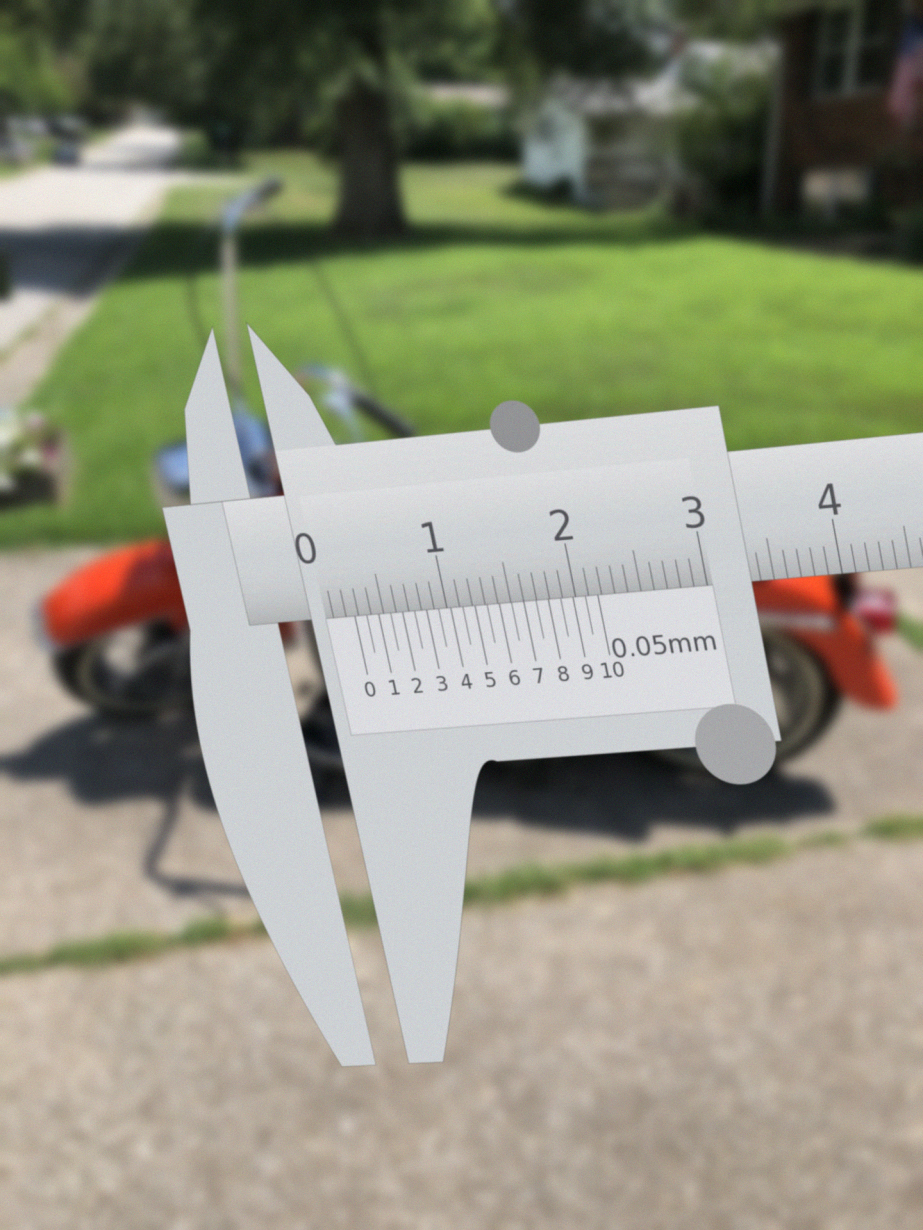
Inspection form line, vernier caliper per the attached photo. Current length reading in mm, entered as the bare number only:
2.7
